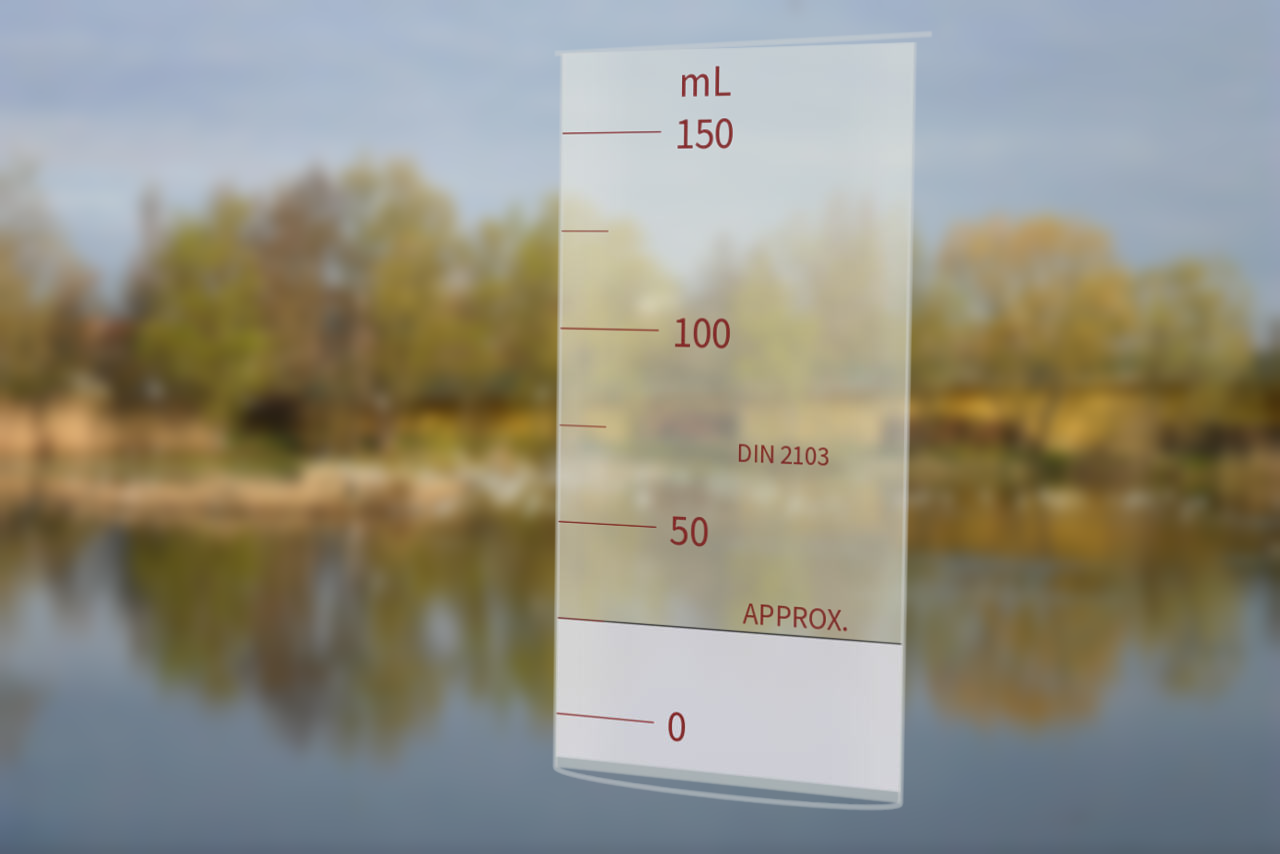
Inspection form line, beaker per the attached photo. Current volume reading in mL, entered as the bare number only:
25
